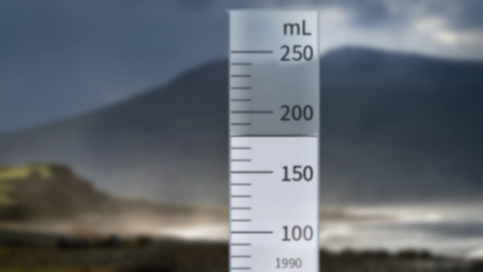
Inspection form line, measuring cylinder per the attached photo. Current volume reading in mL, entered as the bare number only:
180
